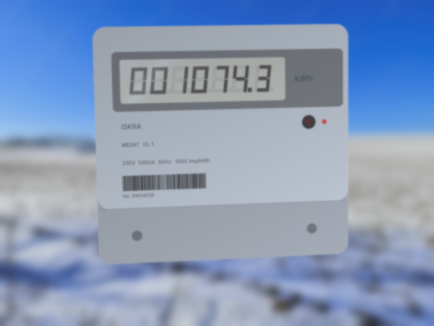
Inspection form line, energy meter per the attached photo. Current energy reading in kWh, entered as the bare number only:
1074.3
